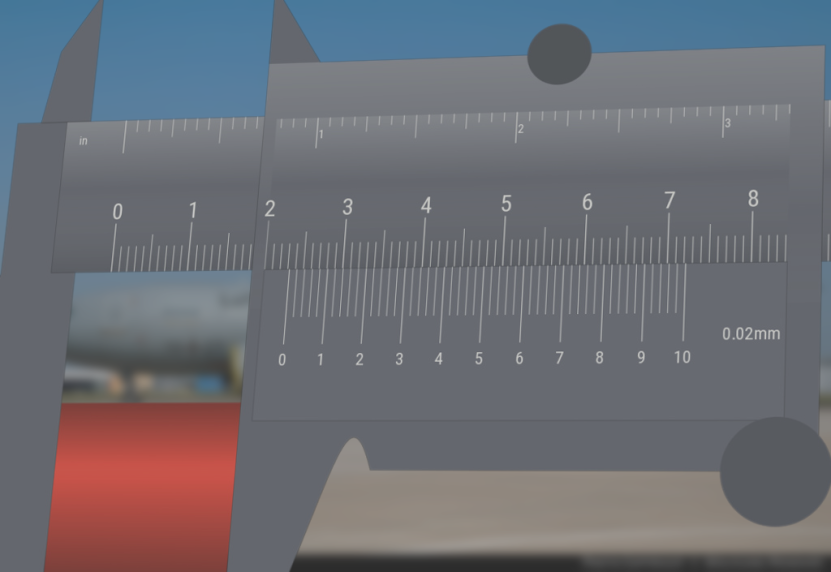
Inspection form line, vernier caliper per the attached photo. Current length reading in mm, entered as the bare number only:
23.2
